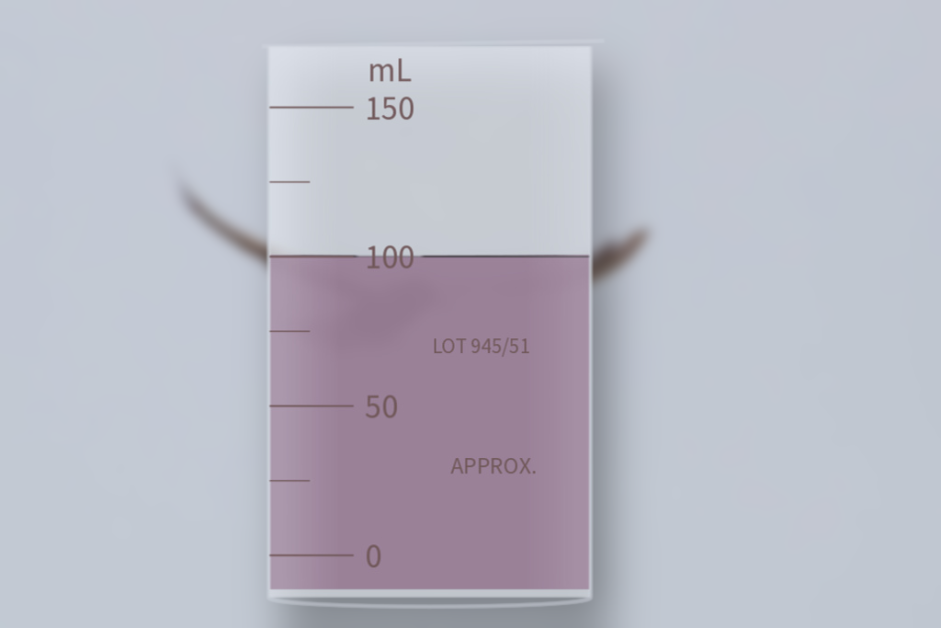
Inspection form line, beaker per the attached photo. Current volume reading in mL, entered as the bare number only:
100
